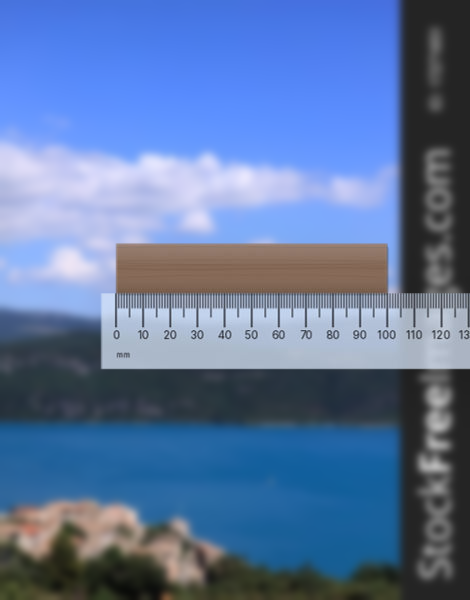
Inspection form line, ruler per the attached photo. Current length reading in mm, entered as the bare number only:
100
